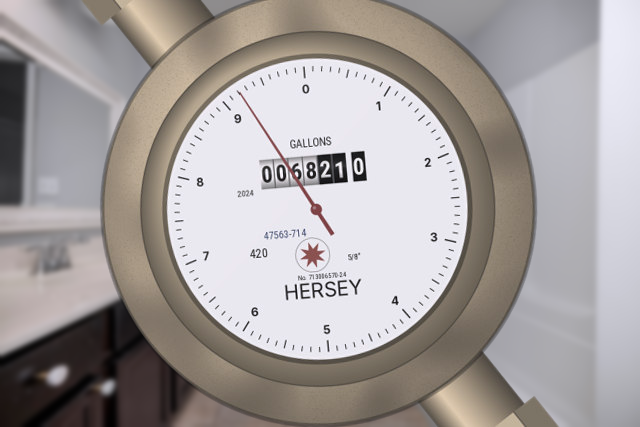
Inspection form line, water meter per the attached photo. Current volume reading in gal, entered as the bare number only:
68209.2
